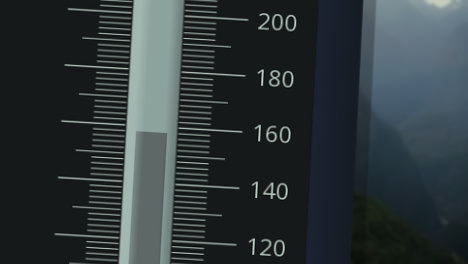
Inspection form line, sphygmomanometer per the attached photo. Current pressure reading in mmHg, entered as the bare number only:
158
